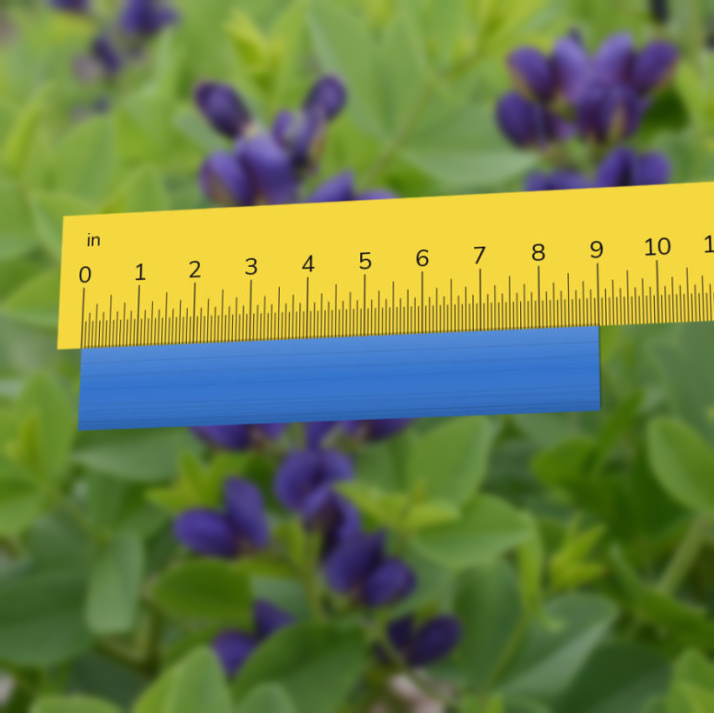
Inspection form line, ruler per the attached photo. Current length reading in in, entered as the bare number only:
9
